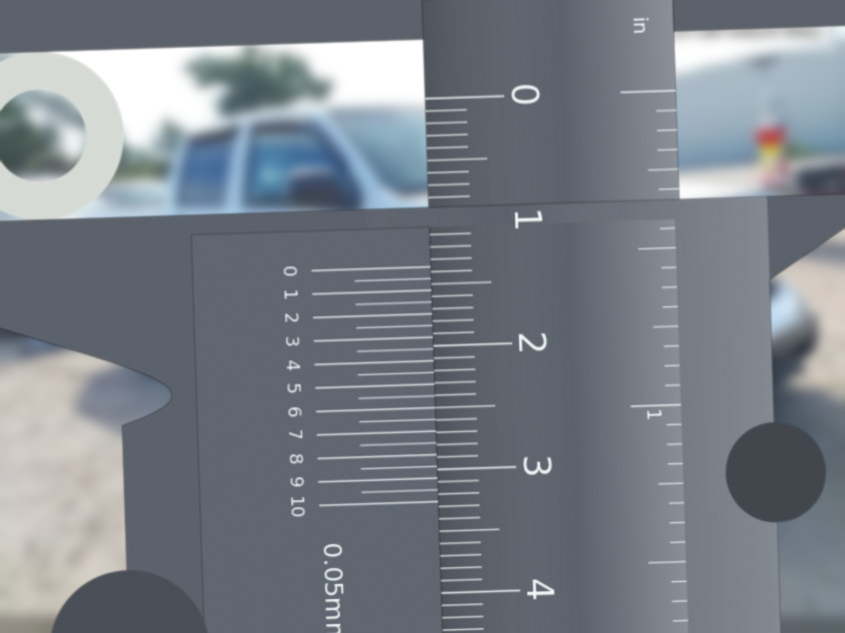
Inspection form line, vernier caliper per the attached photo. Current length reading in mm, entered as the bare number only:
13.6
